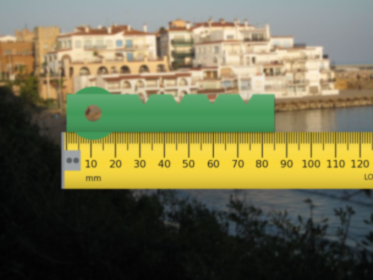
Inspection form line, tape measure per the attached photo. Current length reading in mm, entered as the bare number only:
85
